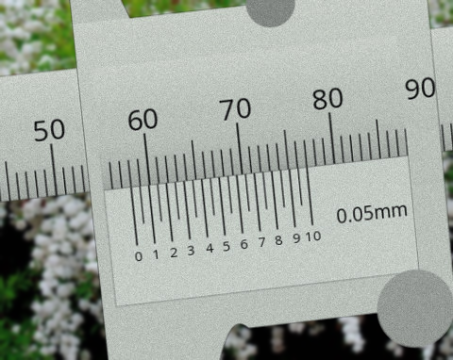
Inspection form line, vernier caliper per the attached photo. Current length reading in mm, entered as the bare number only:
58.0
